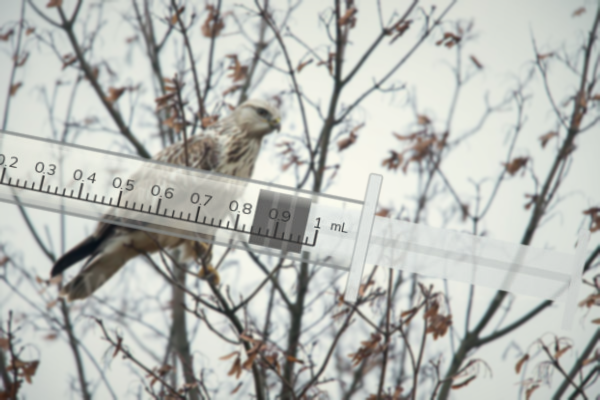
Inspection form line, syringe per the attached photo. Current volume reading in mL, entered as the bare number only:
0.84
